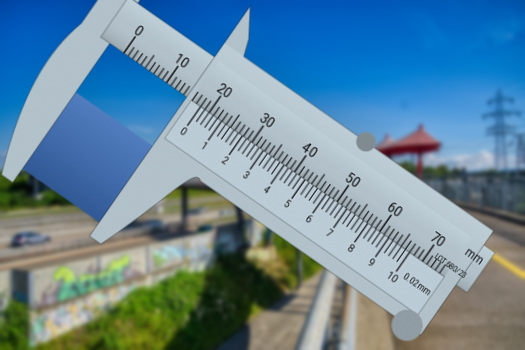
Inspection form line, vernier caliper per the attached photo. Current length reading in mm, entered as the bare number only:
18.0
